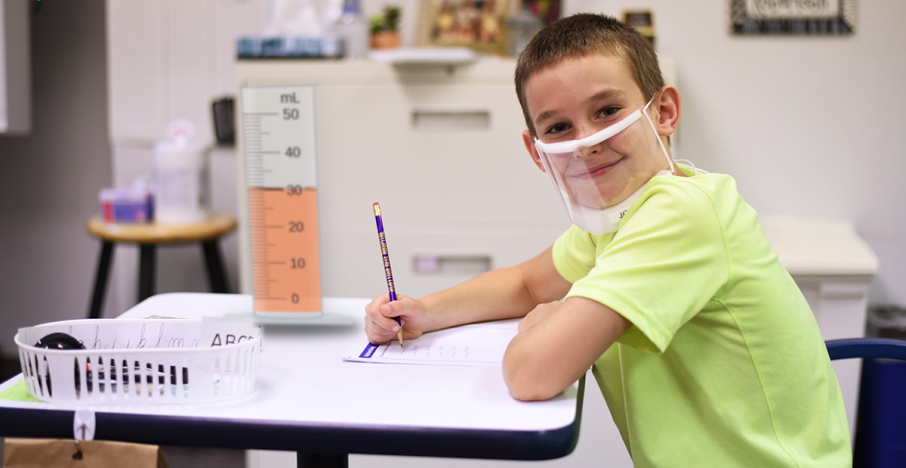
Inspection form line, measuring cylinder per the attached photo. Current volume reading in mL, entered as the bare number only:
30
